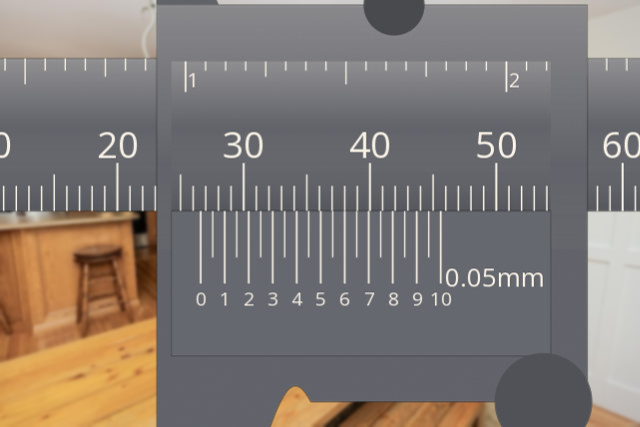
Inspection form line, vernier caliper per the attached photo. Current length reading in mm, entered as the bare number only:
26.6
